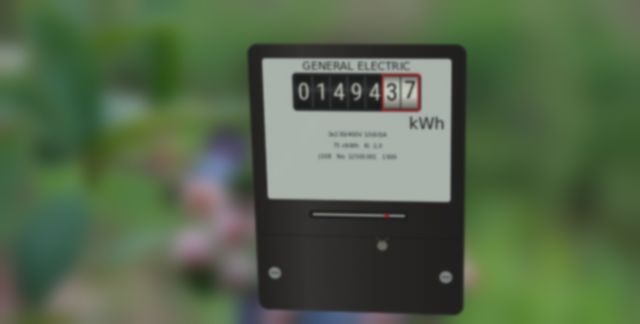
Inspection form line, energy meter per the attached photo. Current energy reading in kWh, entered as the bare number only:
1494.37
